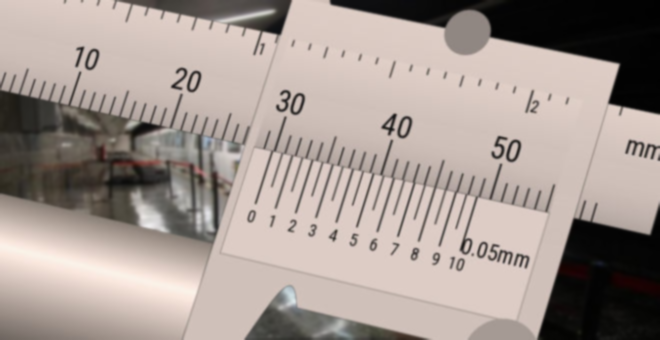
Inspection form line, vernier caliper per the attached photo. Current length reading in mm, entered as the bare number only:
29.8
